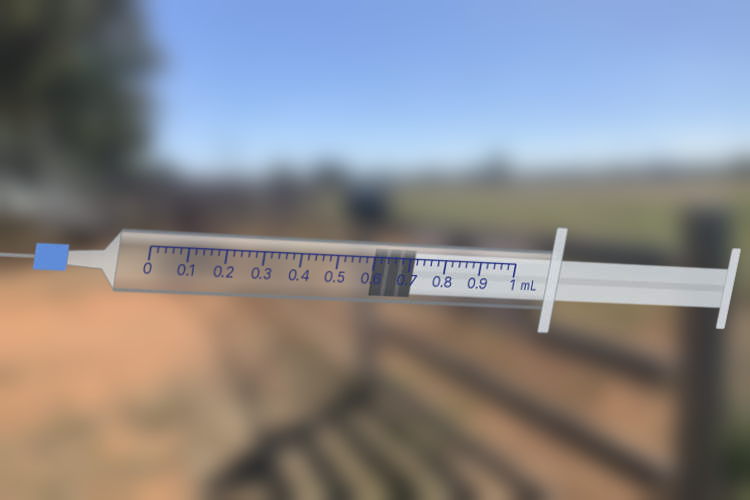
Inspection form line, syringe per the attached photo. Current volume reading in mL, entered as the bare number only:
0.6
